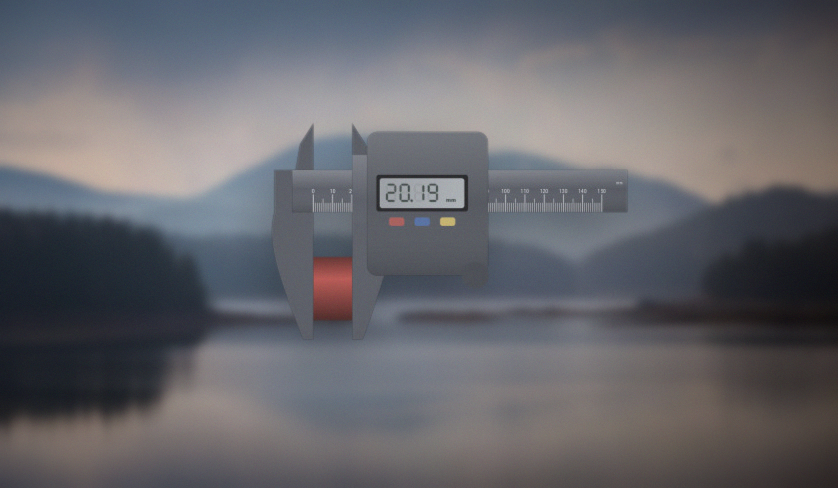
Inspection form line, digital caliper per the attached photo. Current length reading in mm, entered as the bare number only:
20.19
